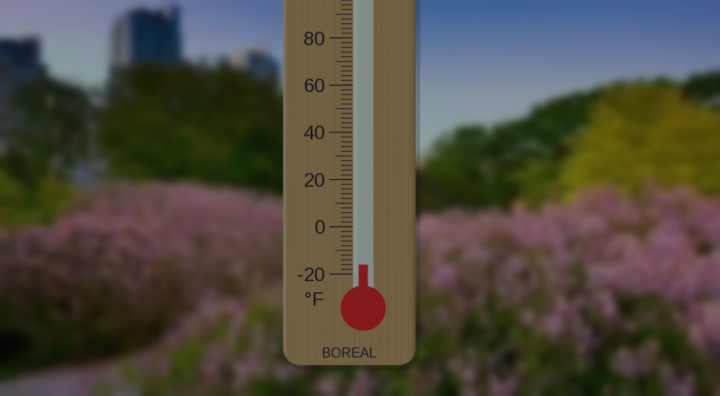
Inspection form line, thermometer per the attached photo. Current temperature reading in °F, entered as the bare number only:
-16
